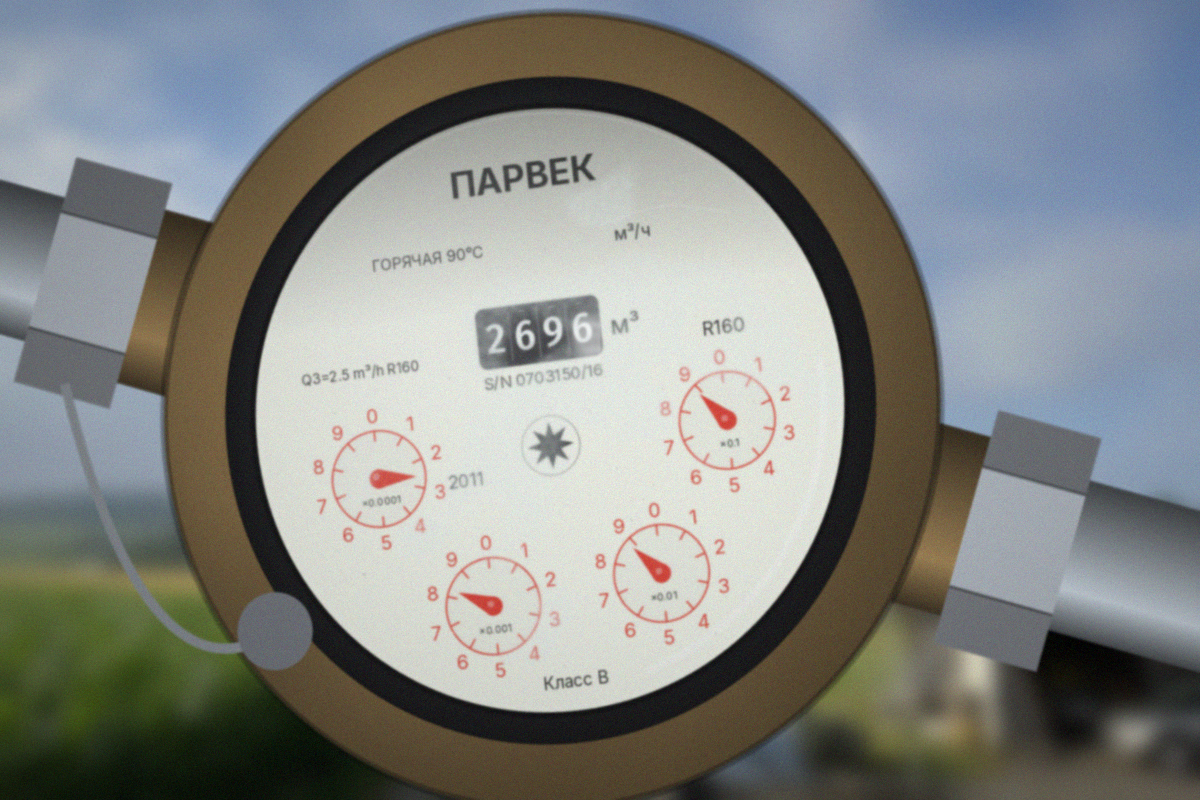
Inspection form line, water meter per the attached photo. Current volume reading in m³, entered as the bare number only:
2696.8882
